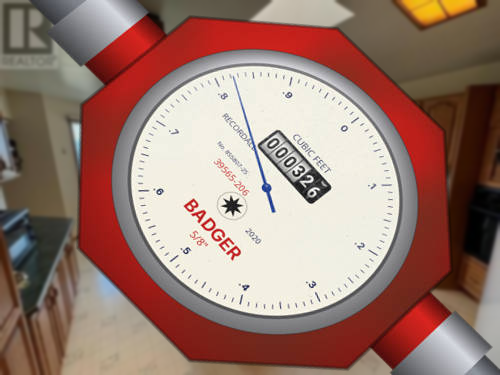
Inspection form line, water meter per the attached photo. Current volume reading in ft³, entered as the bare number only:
325.82
